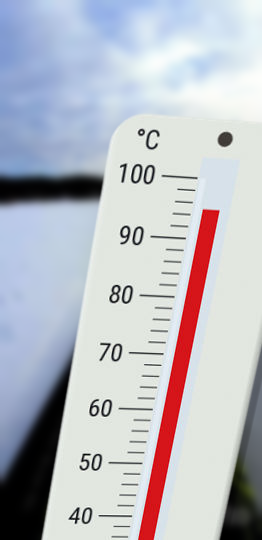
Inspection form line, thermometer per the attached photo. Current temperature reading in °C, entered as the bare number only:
95
